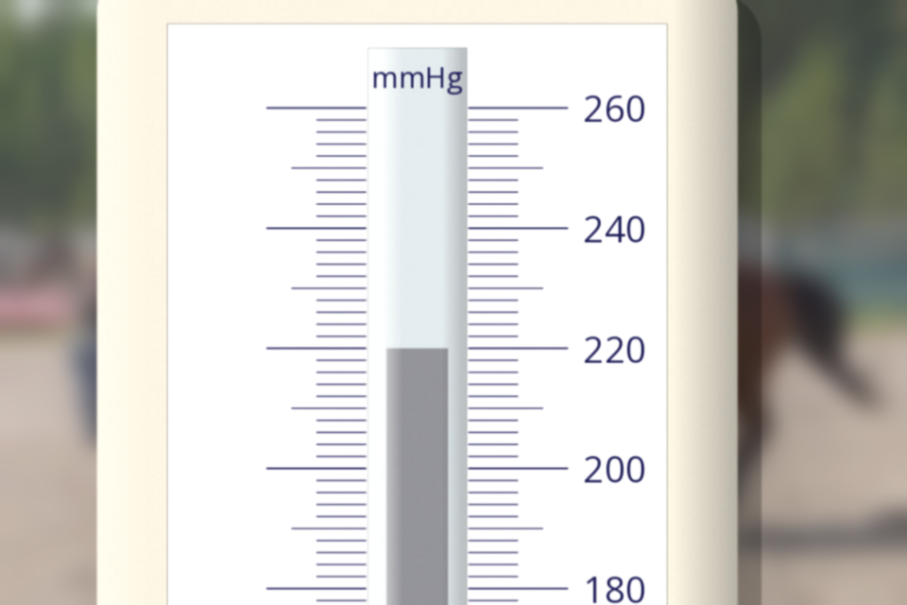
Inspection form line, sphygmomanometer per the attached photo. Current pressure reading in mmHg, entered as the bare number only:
220
